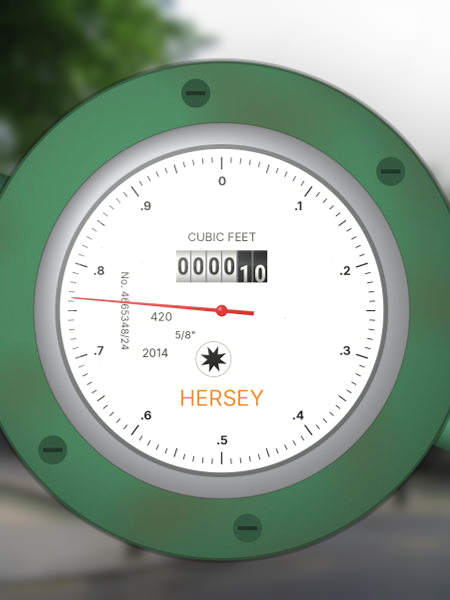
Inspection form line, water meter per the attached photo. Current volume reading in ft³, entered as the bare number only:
9.76
